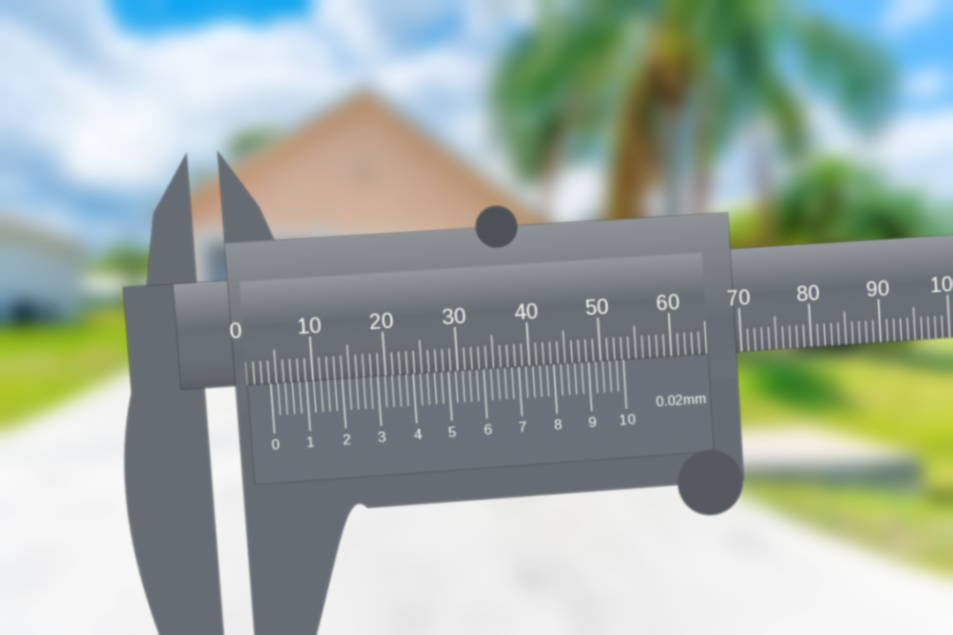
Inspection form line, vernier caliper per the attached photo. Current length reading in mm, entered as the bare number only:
4.2
